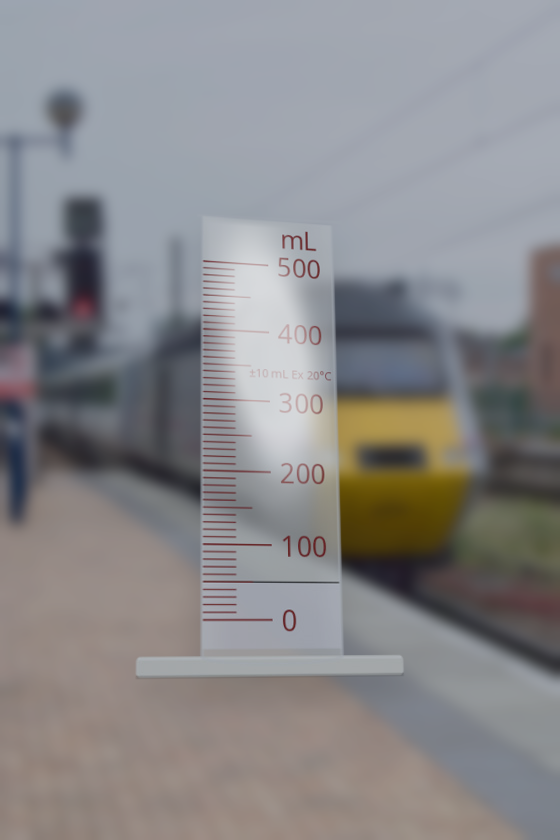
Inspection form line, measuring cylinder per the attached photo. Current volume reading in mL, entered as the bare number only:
50
